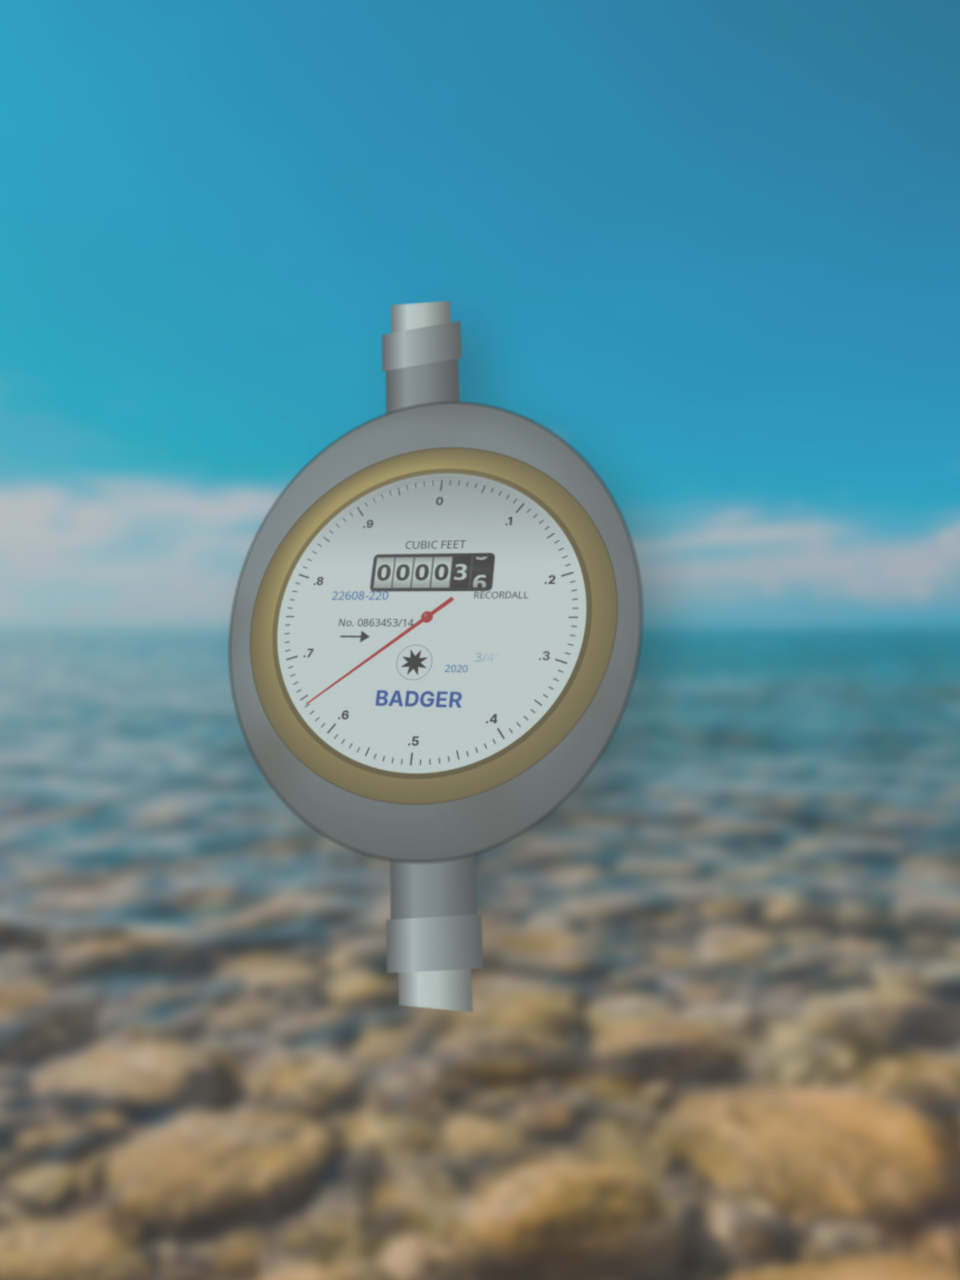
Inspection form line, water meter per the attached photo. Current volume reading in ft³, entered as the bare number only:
35.64
